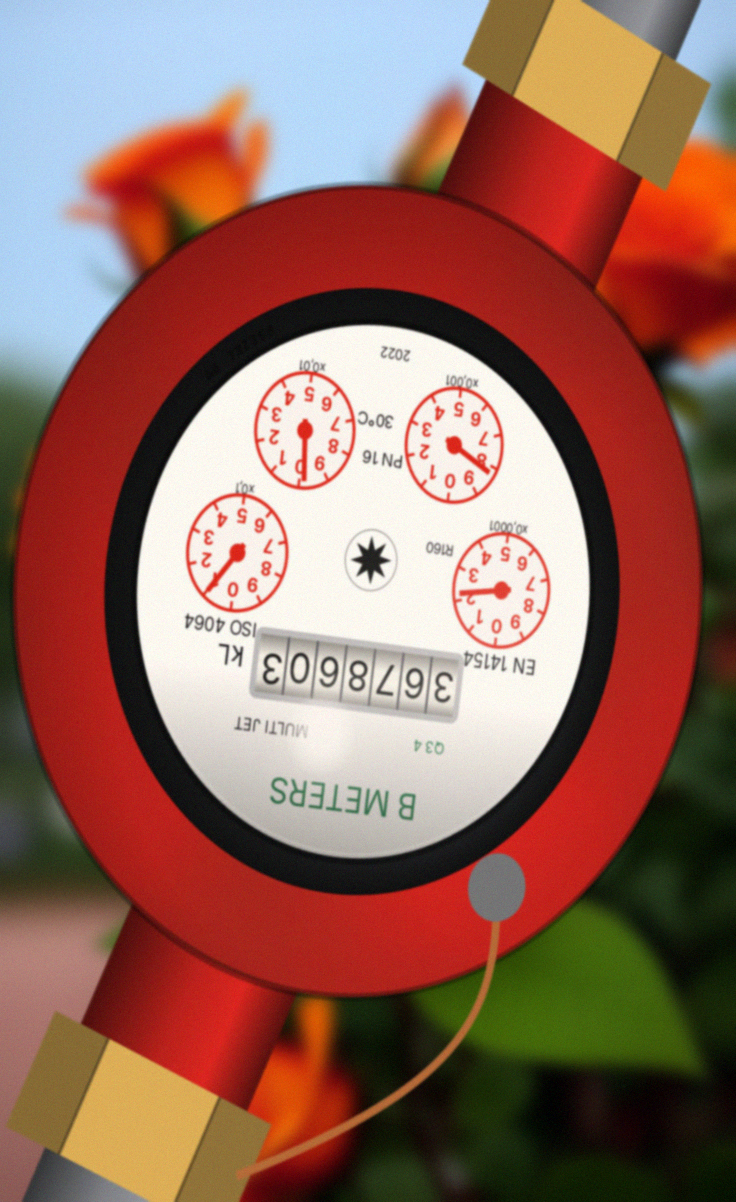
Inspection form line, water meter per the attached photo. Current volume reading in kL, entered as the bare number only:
3678603.0982
